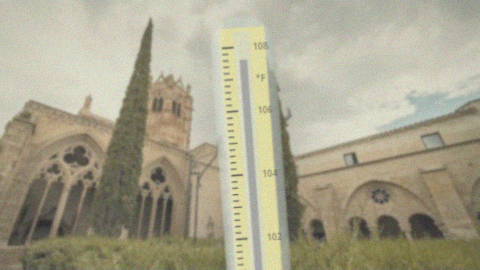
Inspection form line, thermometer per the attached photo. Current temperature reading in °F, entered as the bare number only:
107.6
